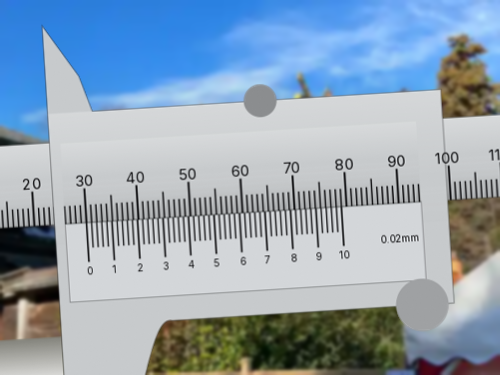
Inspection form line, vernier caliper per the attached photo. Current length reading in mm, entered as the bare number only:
30.0
